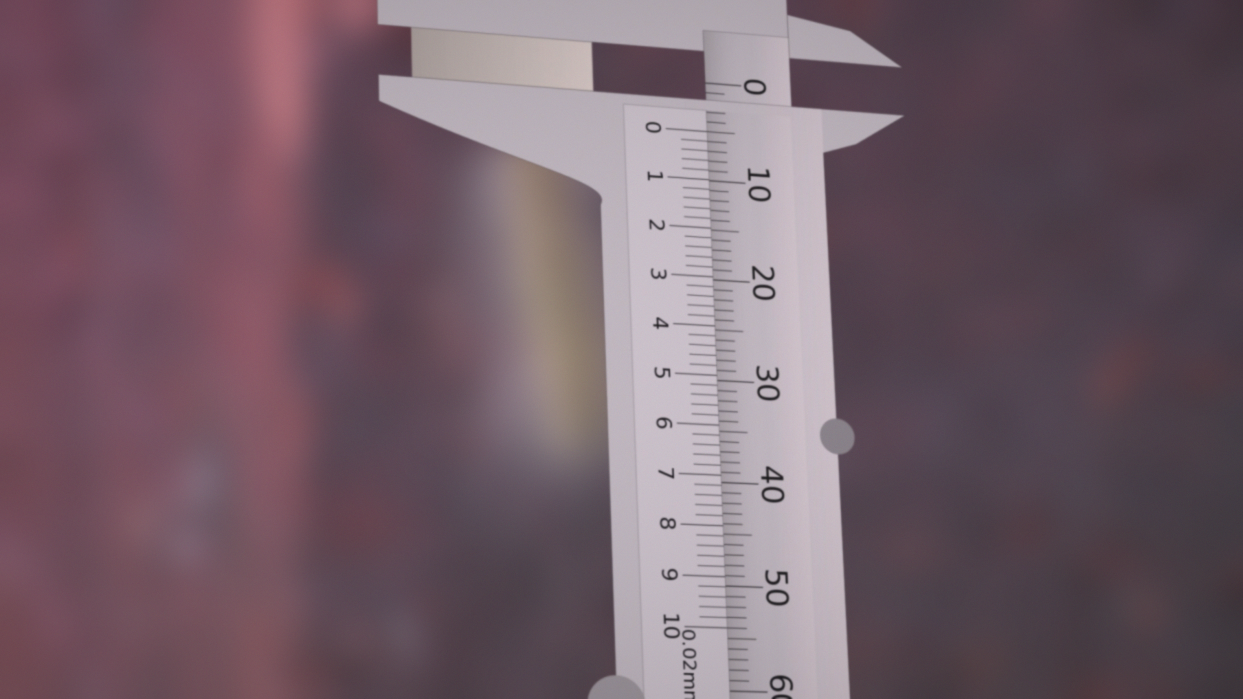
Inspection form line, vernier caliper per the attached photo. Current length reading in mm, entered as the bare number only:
5.0
